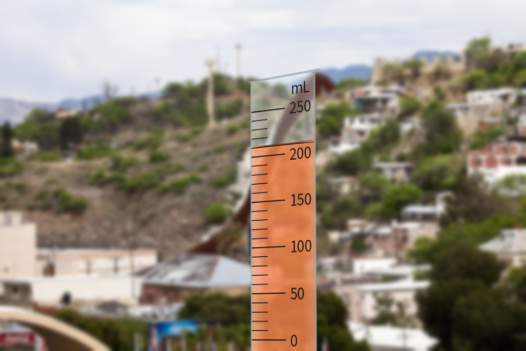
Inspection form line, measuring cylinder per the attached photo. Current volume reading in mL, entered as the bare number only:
210
